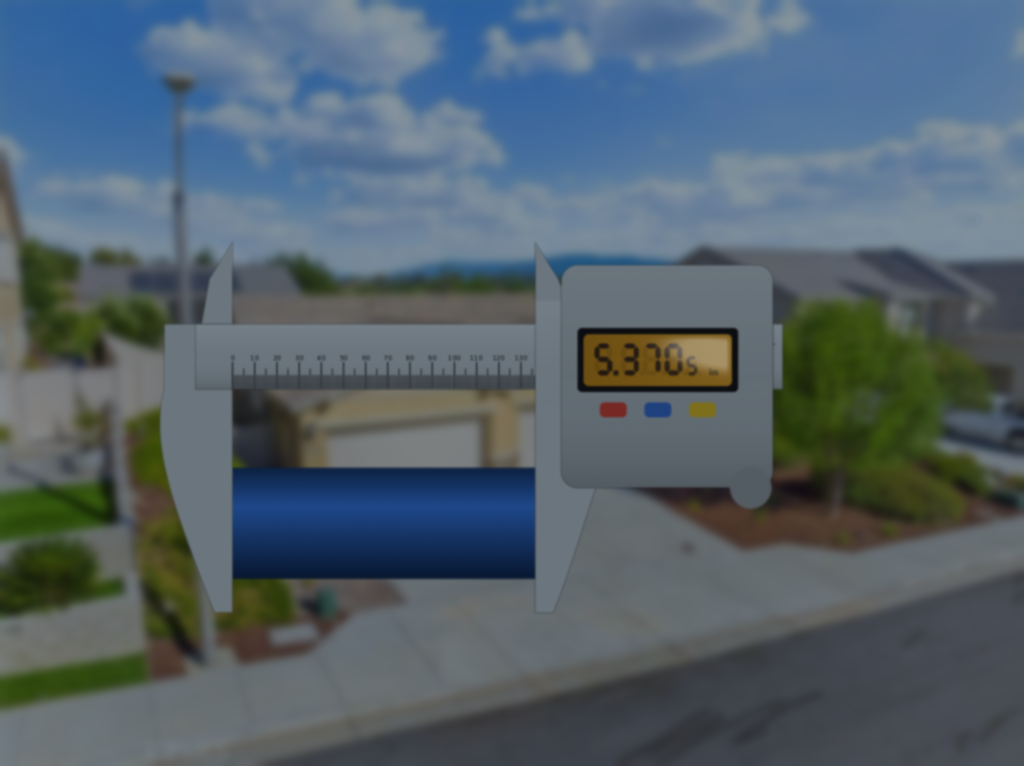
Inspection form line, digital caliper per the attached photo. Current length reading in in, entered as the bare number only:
5.3705
